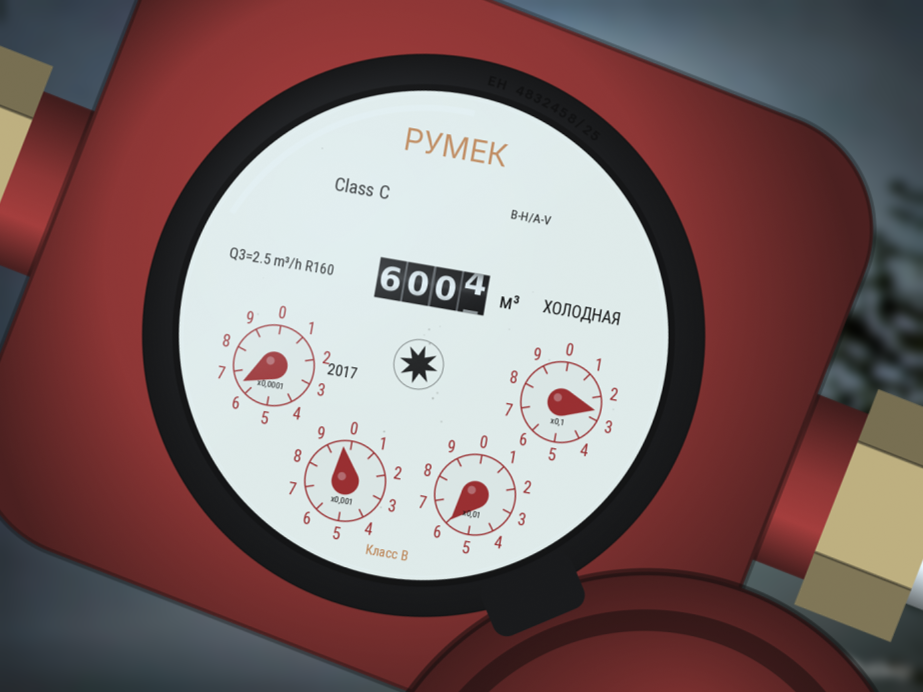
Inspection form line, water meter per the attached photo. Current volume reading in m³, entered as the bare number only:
6004.2596
